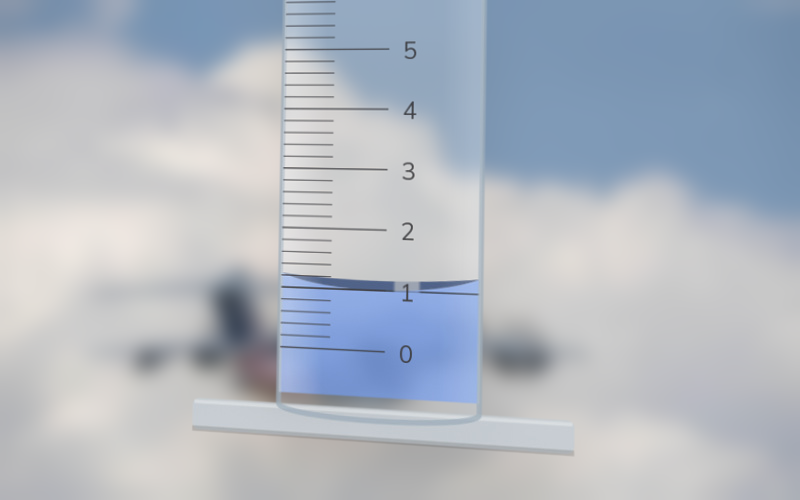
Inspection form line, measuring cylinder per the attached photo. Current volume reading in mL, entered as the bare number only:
1
